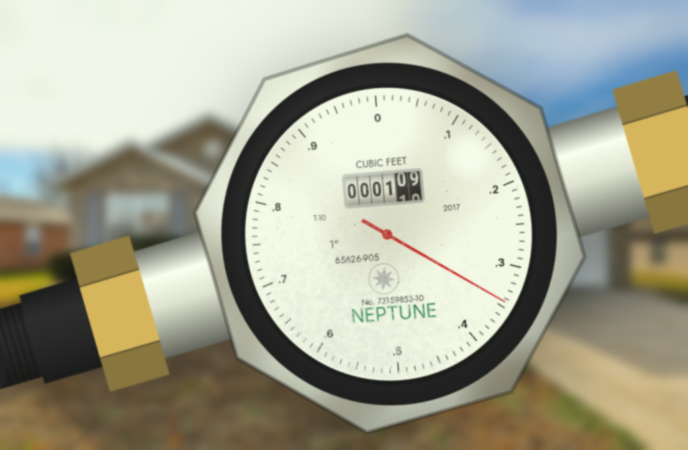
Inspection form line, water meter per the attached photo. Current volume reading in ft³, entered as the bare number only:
109.34
